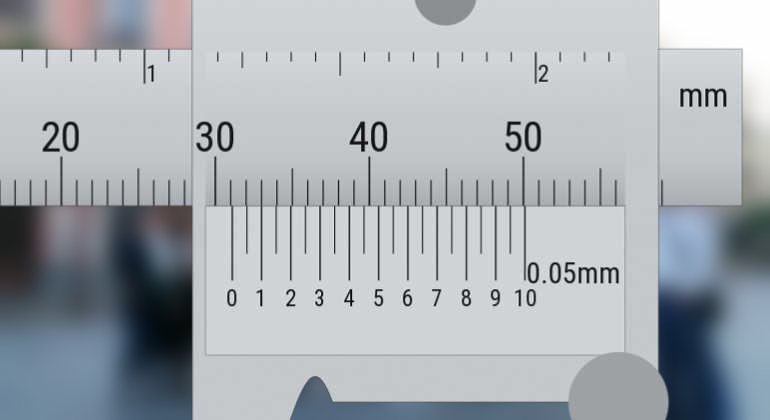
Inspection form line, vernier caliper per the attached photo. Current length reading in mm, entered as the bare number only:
31.1
